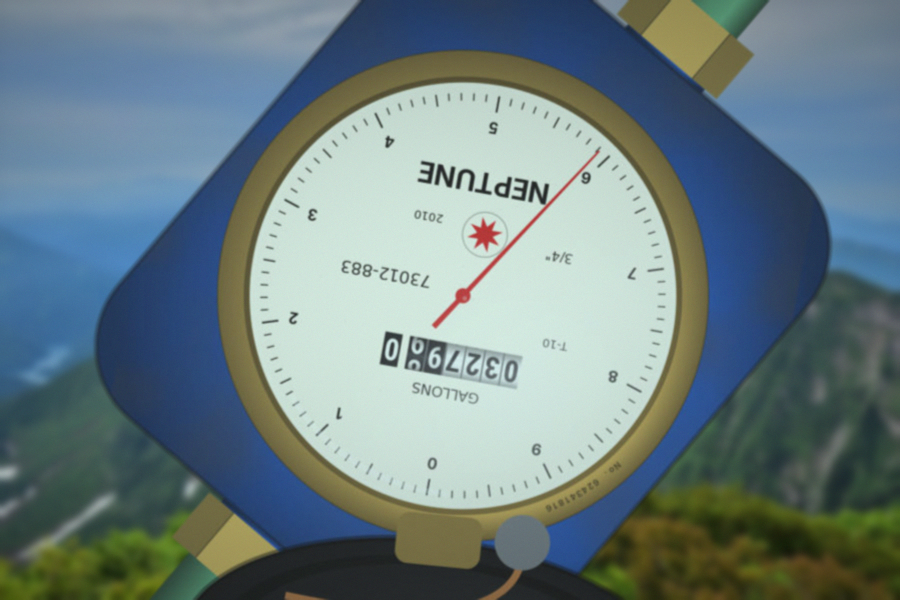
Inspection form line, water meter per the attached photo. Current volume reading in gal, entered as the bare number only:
327985.9
